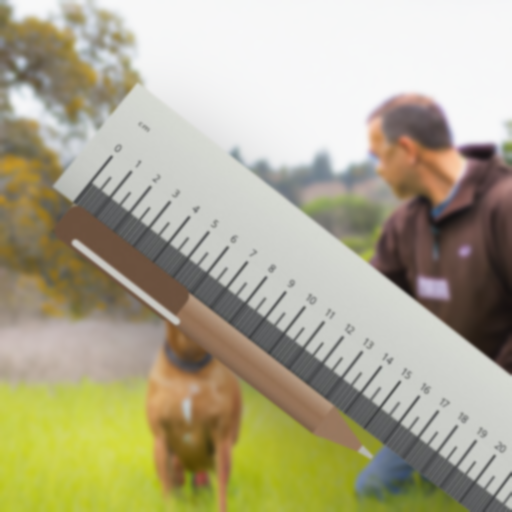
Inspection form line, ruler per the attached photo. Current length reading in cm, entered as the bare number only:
16
